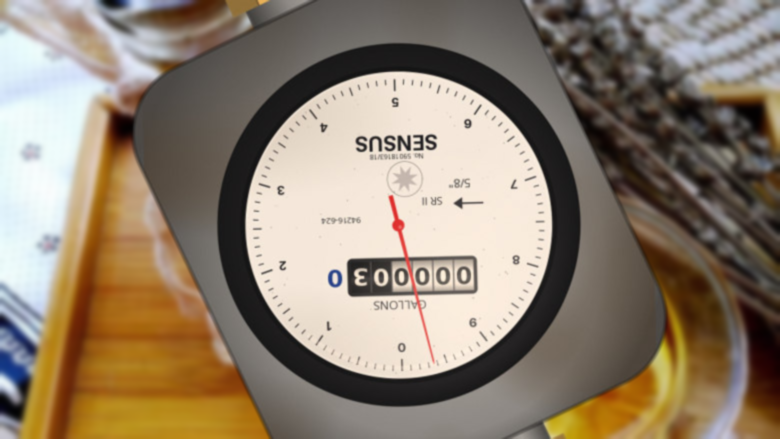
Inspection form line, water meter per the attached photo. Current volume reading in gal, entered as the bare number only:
29.6
